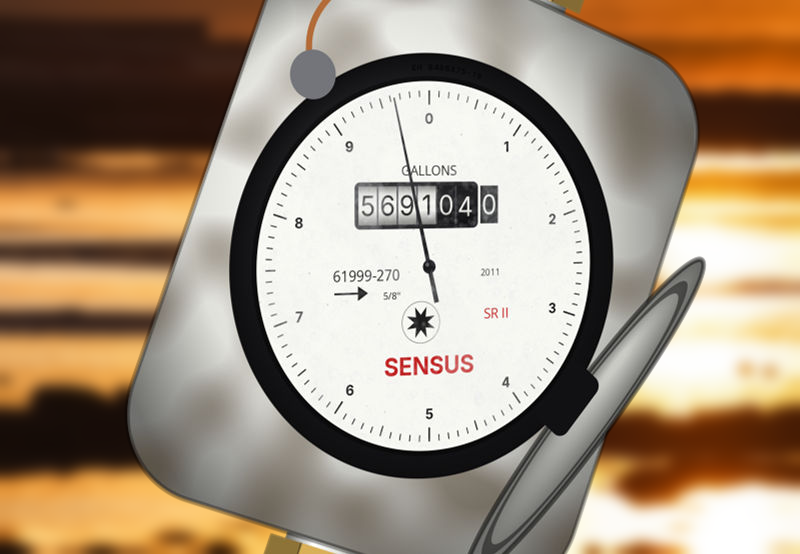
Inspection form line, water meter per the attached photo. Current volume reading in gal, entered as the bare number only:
5691039.6
